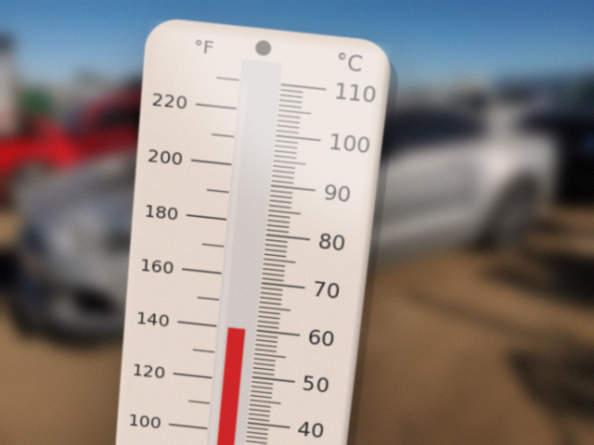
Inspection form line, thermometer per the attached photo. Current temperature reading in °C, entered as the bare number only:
60
